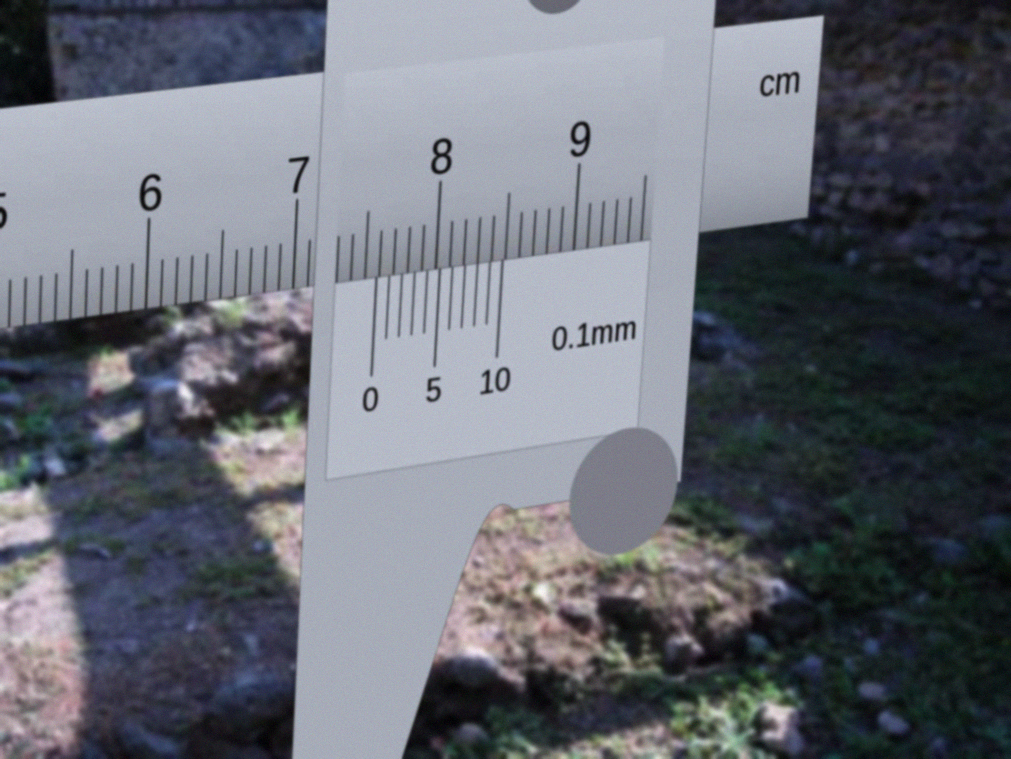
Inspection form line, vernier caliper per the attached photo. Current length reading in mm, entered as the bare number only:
75.8
